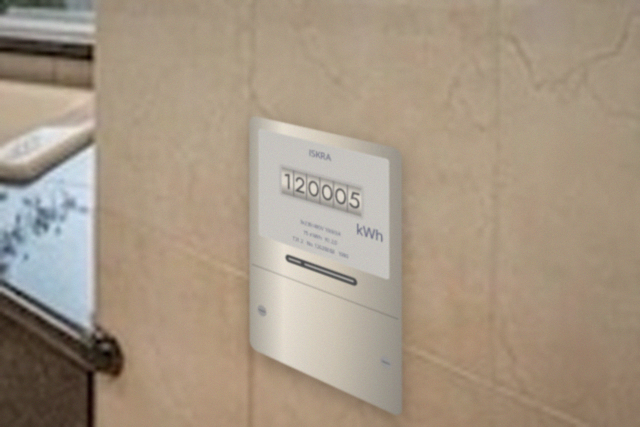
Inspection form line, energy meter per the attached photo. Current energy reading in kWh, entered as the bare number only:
120005
